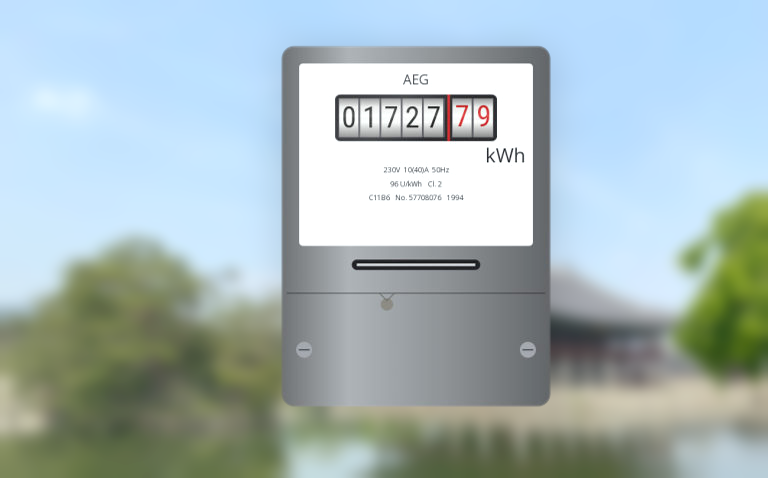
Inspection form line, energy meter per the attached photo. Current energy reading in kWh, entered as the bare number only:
1727.79
